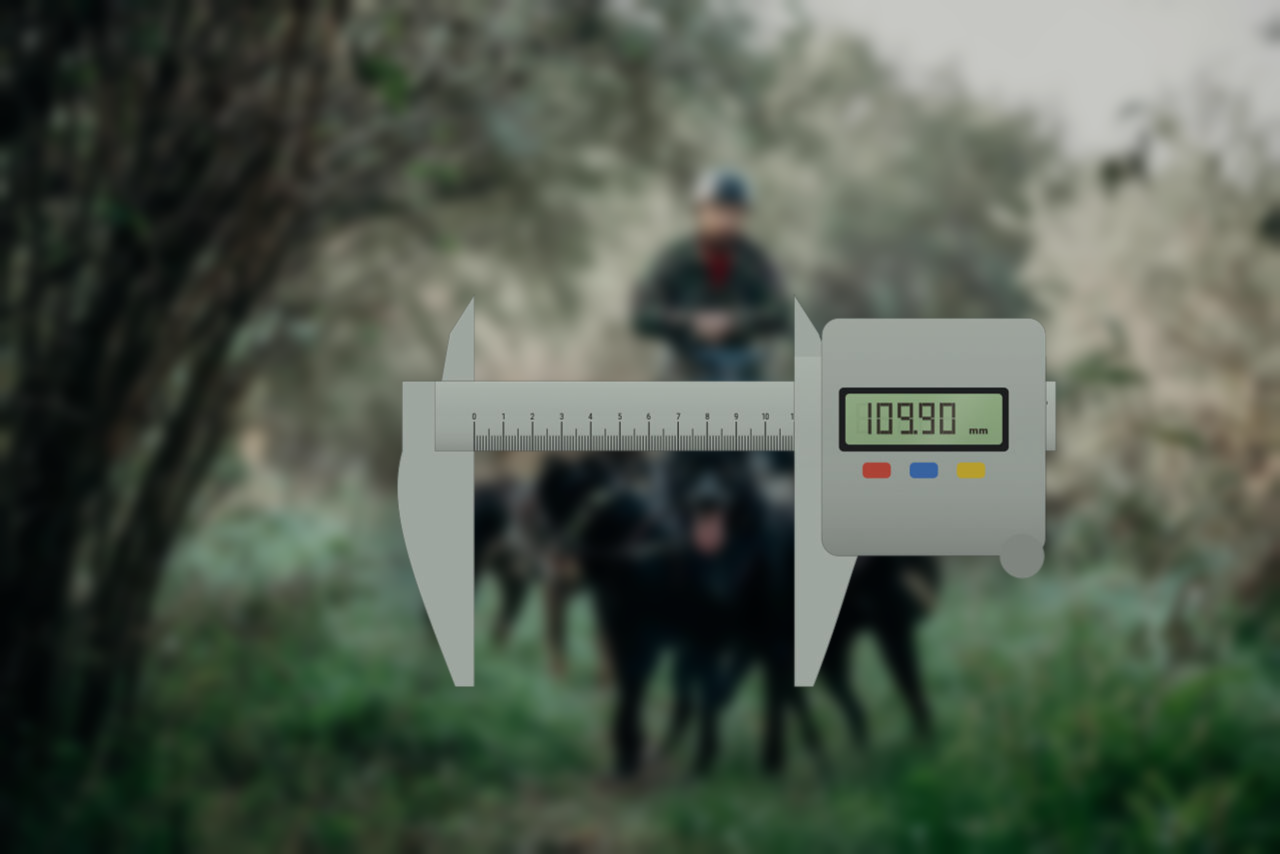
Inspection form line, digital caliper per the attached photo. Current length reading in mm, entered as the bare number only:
109.90
